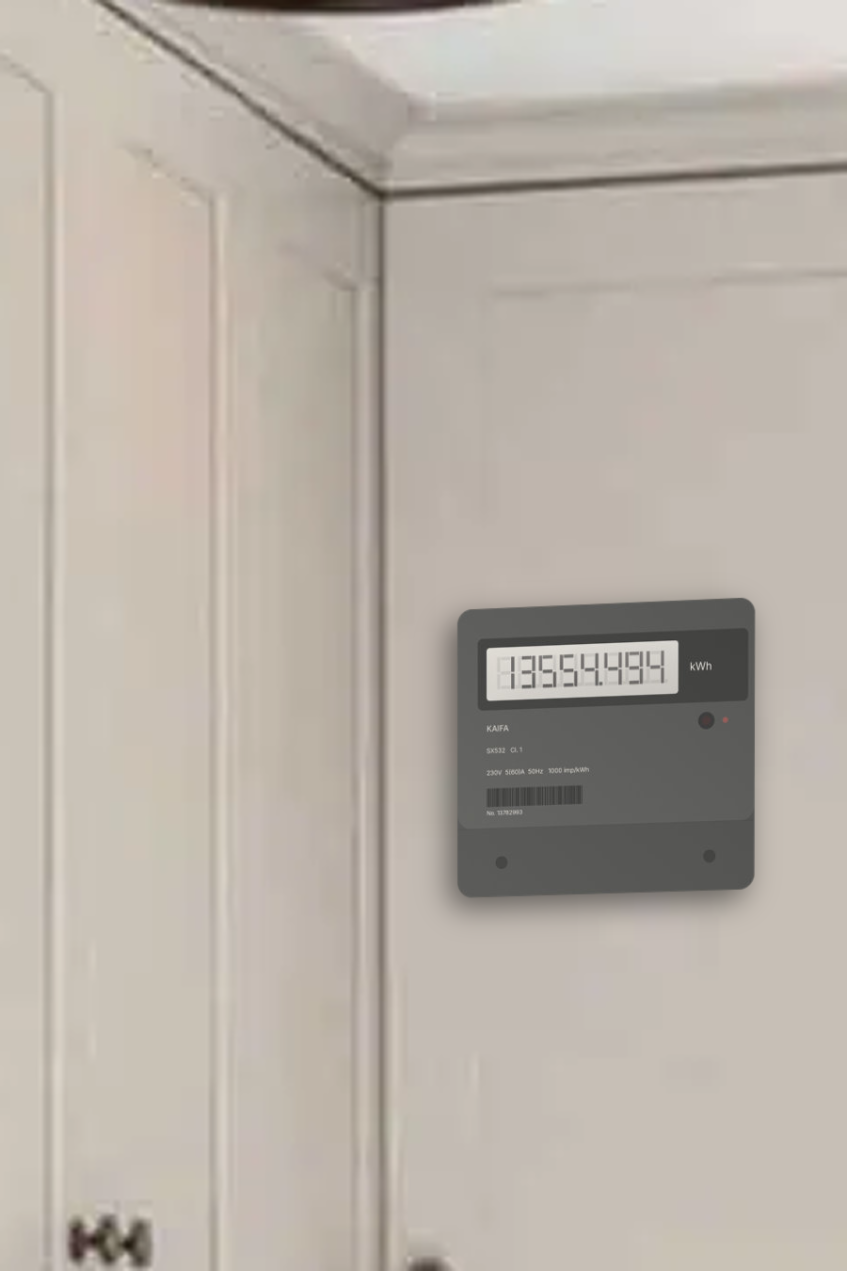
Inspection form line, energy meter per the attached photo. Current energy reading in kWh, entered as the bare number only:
13554.494
